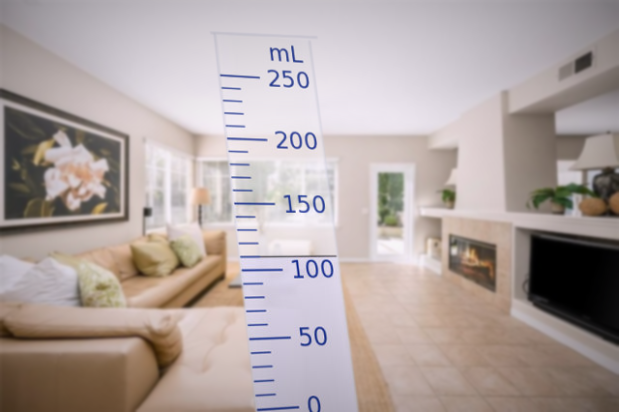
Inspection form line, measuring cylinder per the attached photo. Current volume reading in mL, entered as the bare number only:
110
